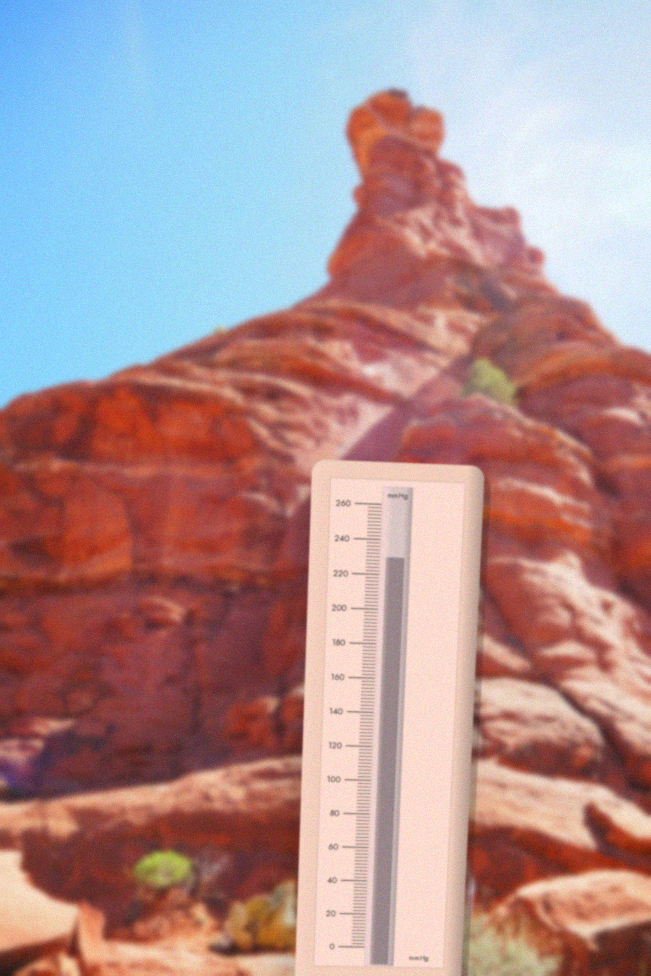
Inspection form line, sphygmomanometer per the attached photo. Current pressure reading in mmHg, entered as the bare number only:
230
